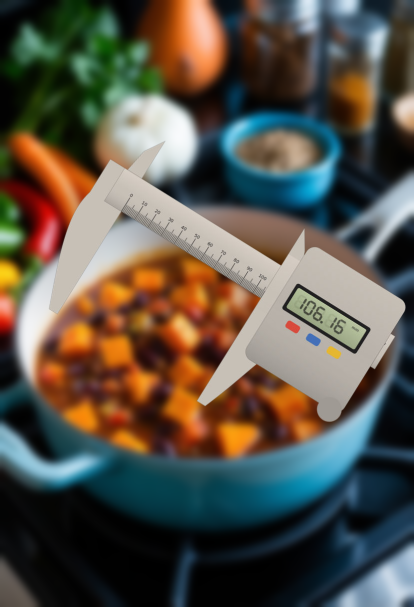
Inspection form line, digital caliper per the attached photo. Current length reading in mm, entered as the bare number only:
106.16
